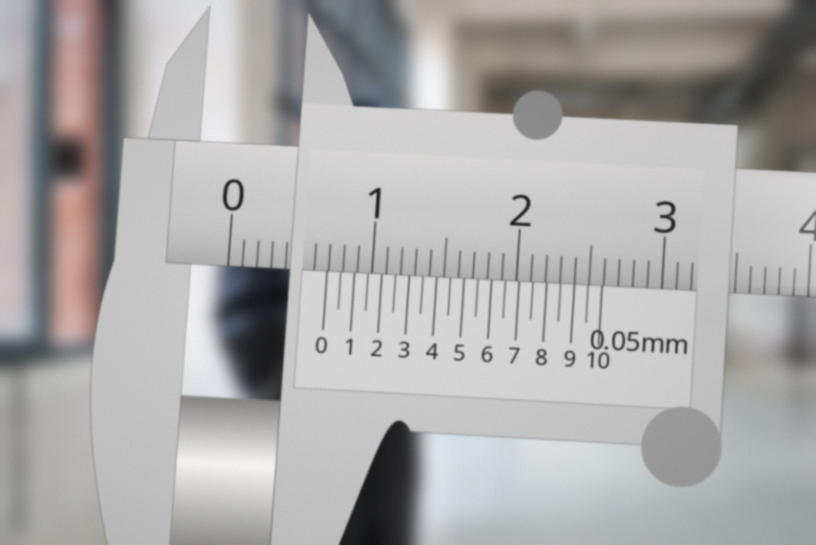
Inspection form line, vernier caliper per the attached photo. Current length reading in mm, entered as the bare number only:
6.9
